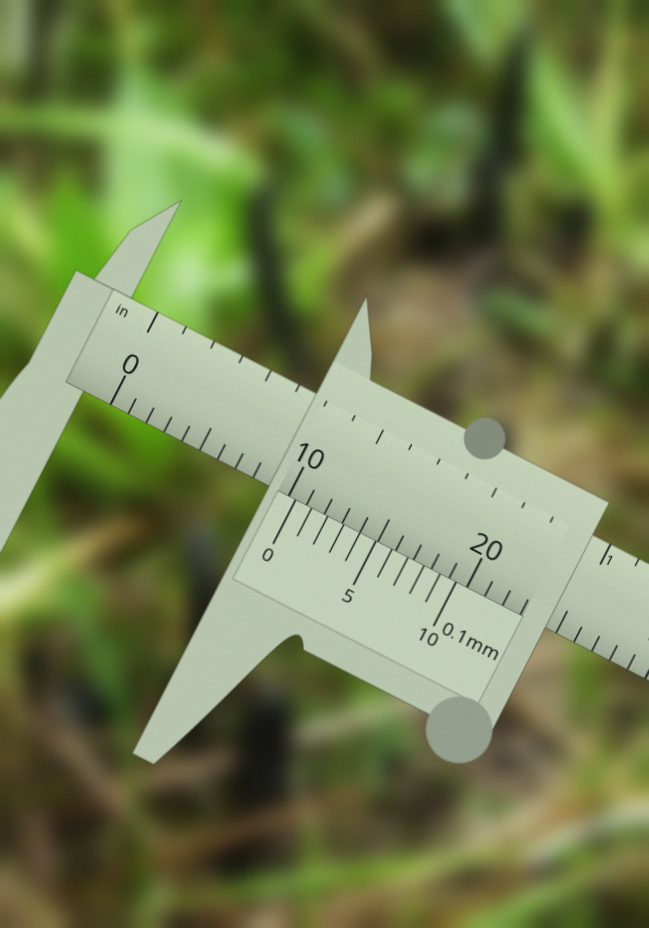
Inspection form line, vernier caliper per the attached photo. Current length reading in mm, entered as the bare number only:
10.4
